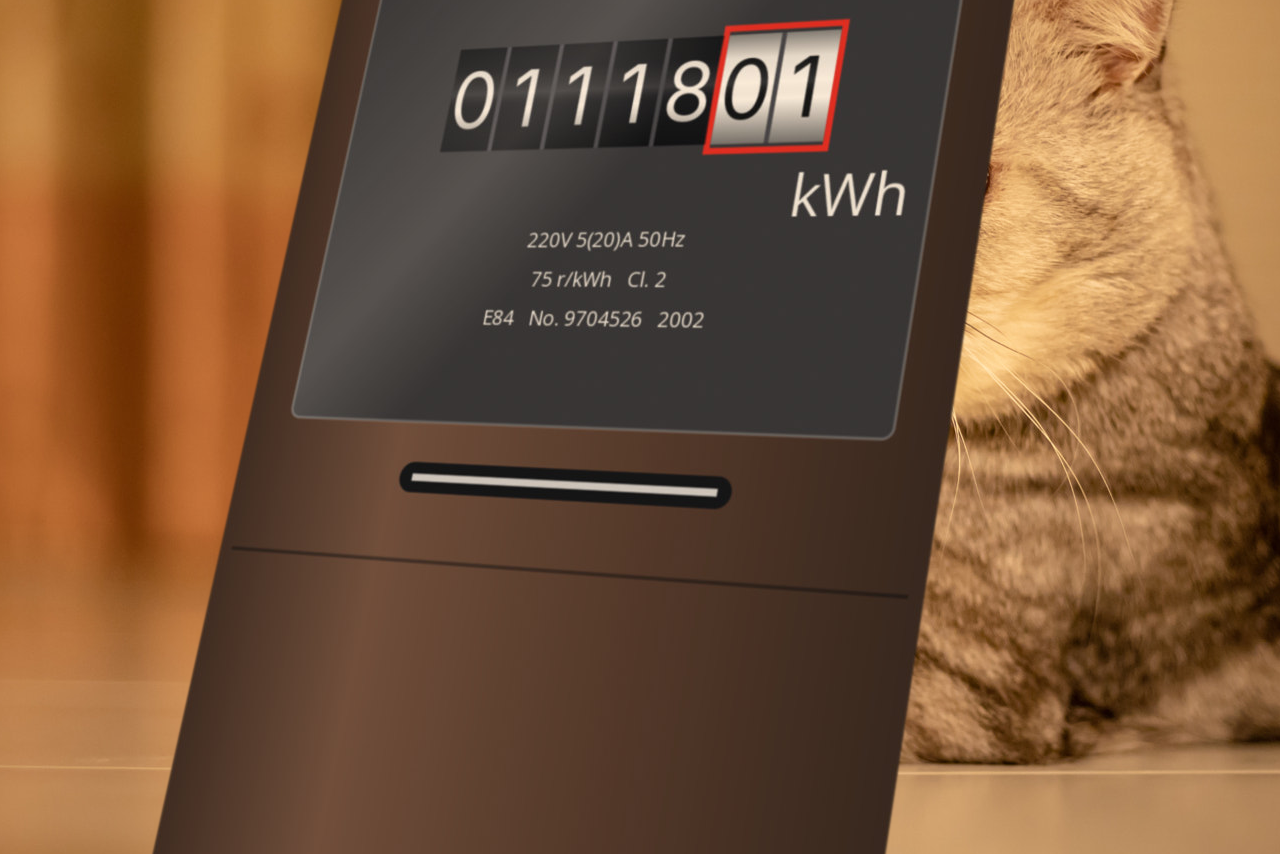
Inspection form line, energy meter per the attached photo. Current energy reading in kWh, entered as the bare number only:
1118.01
